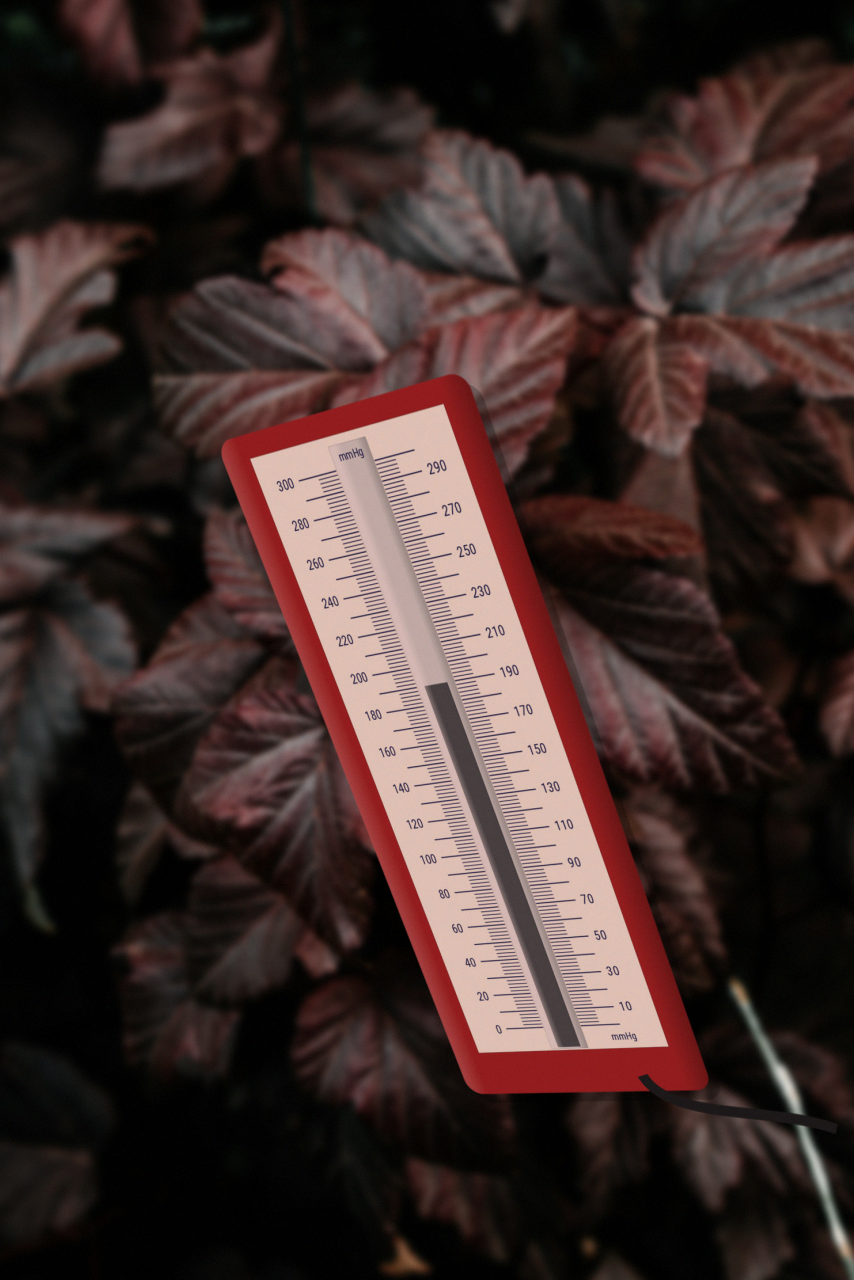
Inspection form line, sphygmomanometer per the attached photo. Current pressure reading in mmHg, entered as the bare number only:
190
